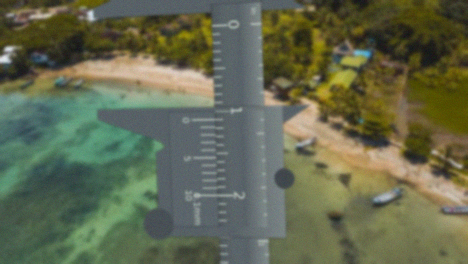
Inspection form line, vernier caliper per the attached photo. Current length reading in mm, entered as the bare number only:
11.0
